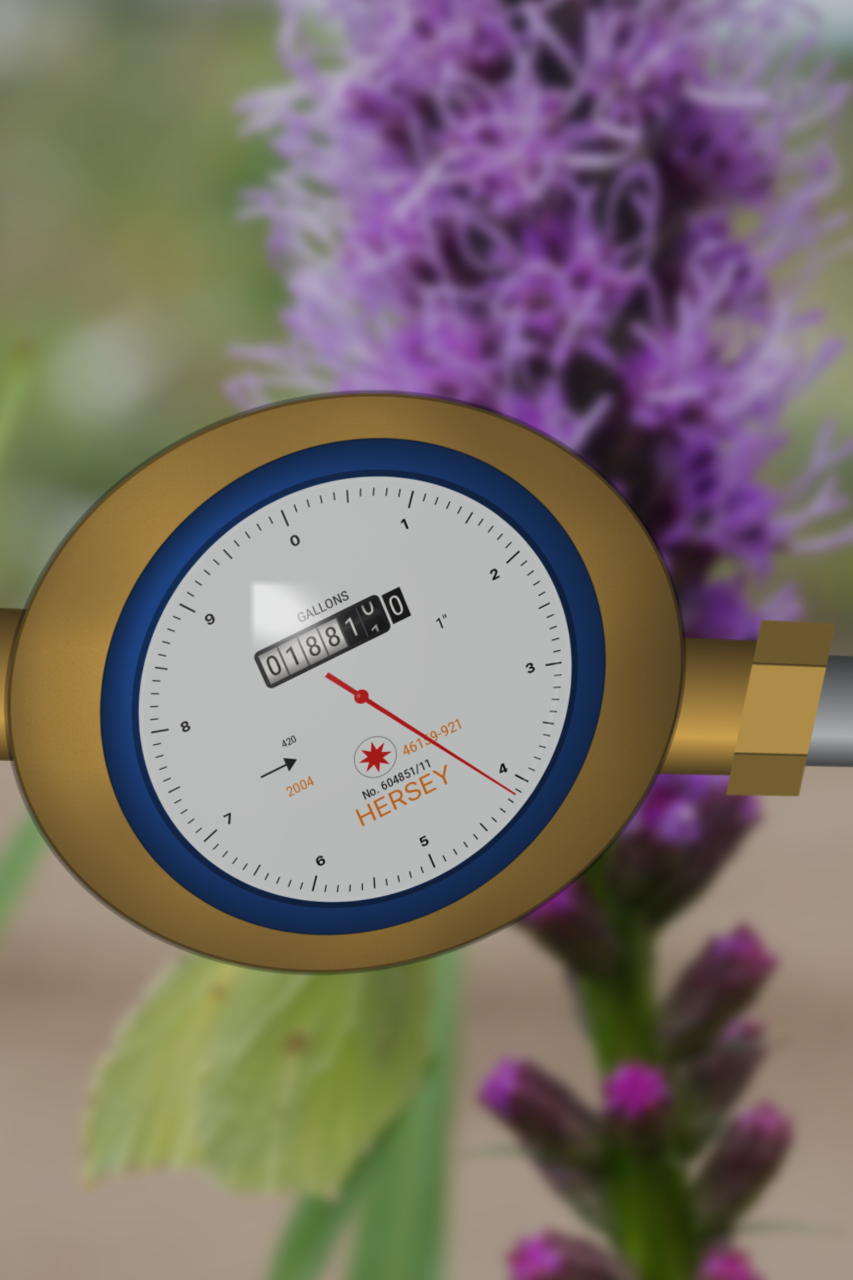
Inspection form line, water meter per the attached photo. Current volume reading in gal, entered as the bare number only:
188104.1
